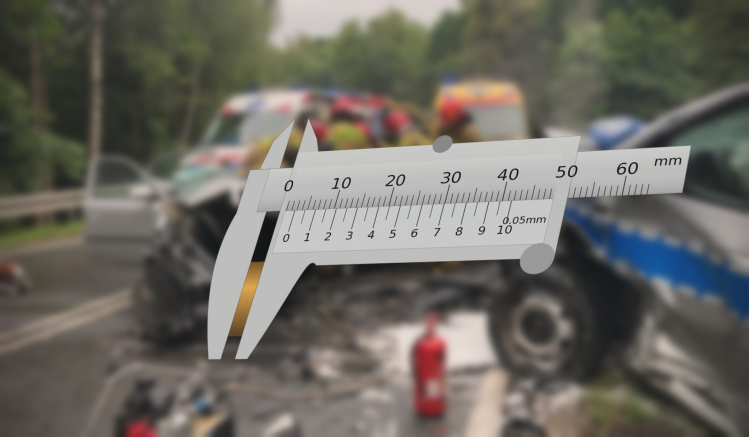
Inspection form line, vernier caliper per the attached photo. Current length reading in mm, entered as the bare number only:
2.6
